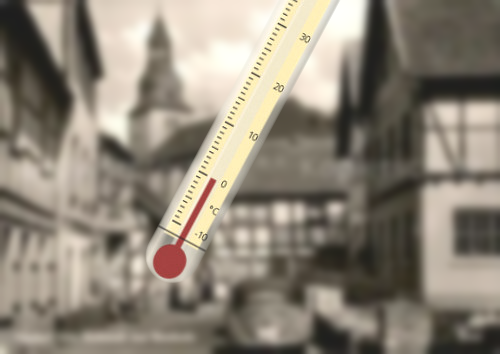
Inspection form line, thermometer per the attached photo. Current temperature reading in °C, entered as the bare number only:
0
